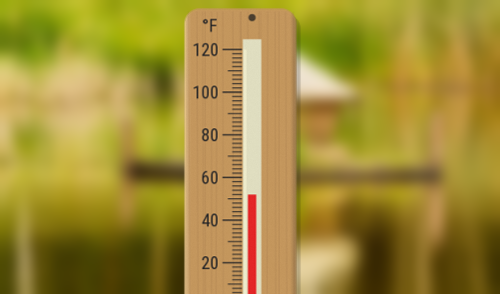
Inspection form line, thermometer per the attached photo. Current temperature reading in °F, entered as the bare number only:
52
